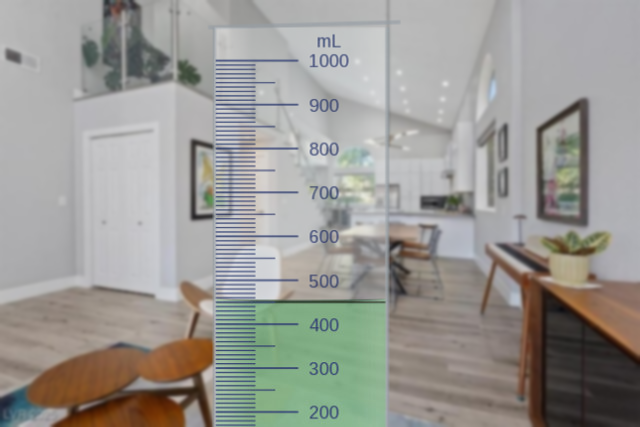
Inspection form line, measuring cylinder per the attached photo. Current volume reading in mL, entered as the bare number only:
450
